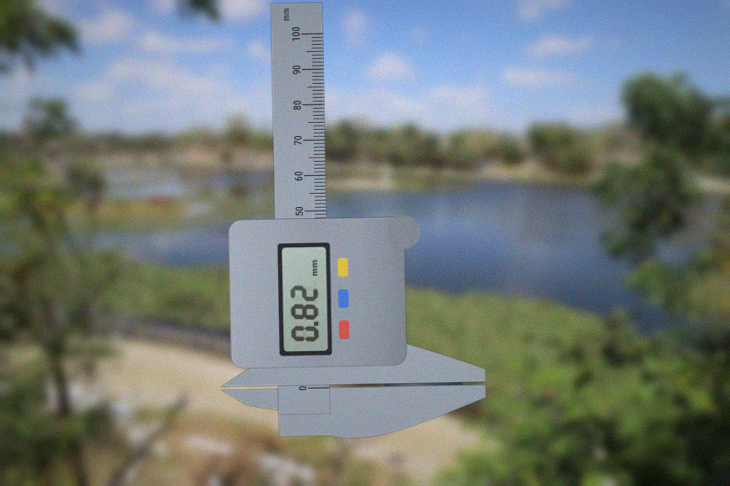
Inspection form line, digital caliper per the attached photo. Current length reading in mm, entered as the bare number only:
0.82
